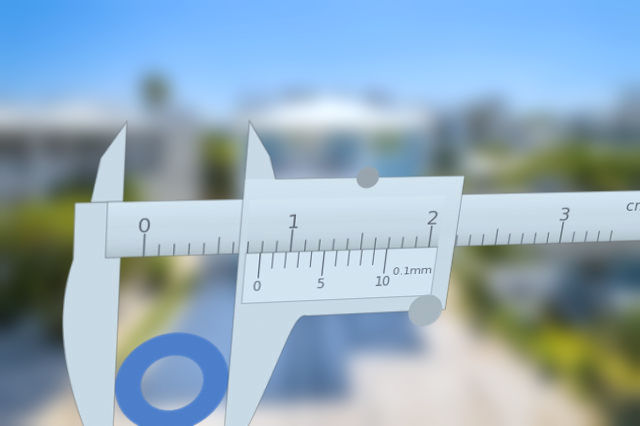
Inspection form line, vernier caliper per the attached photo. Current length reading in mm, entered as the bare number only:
7.9
